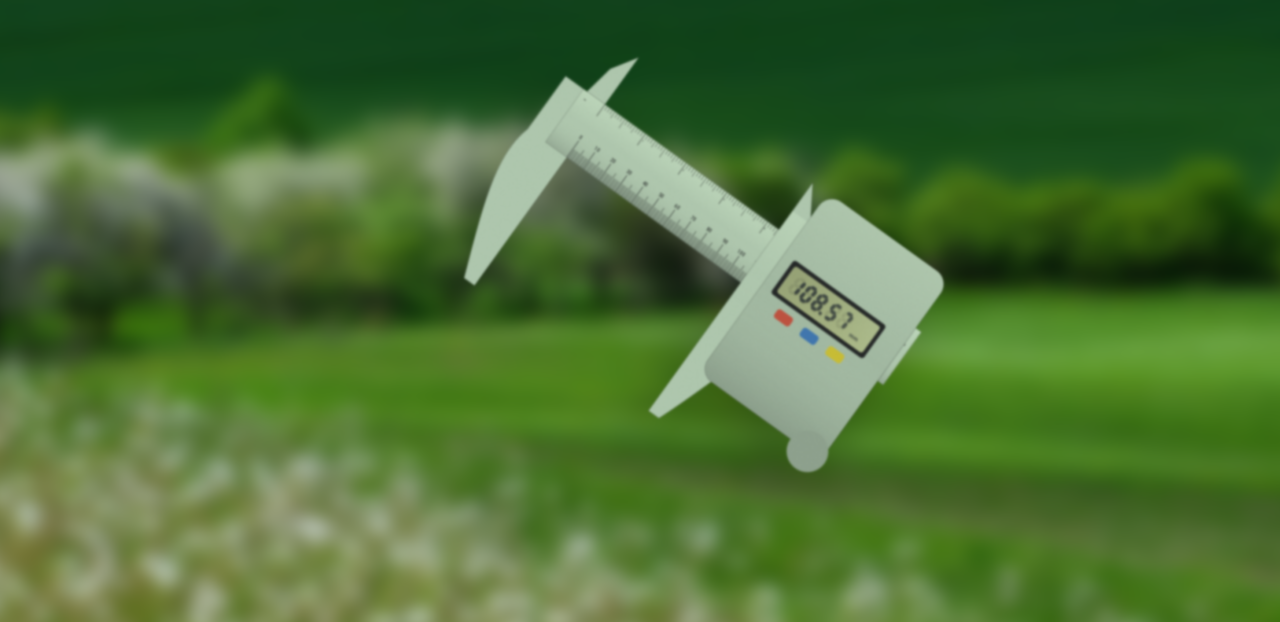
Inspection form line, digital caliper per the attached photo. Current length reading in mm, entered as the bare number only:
108.57
